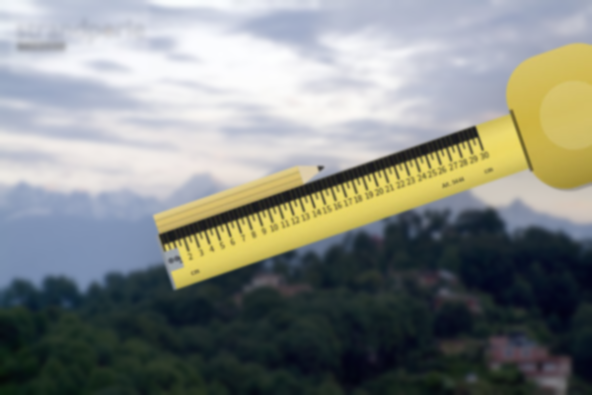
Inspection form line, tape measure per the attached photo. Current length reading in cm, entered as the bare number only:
16
